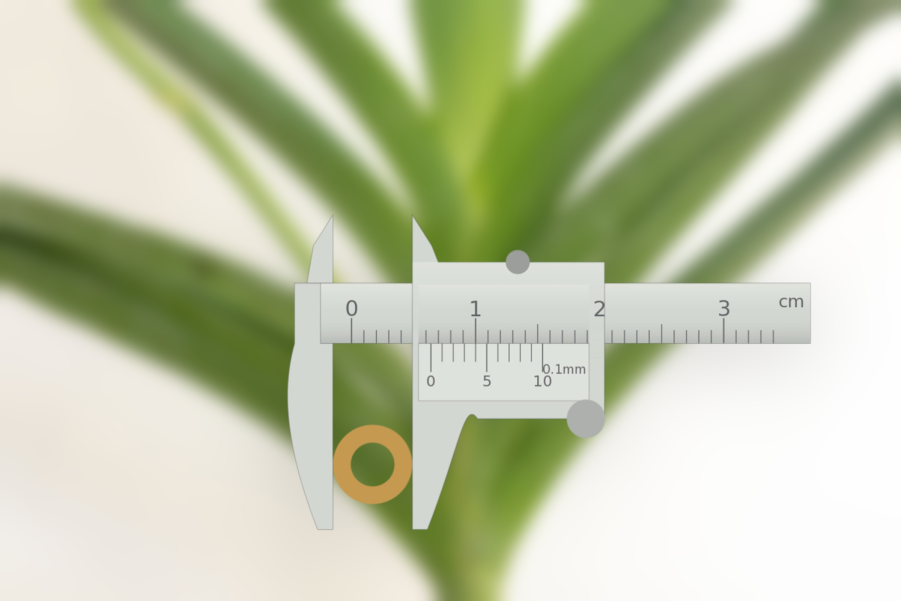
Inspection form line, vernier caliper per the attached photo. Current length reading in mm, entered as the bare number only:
6.4
